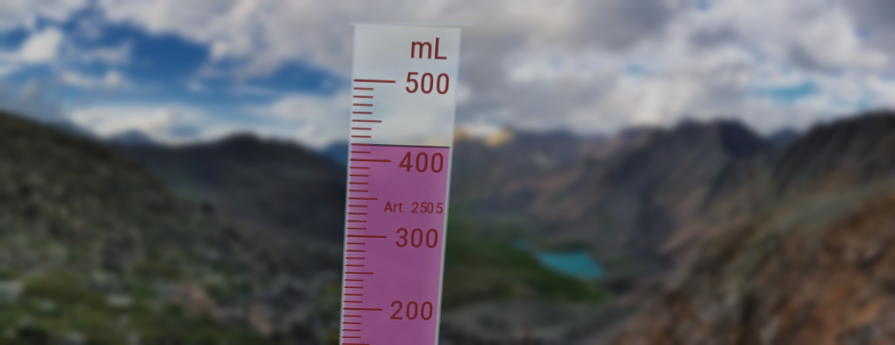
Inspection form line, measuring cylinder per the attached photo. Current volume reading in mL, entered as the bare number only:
420
